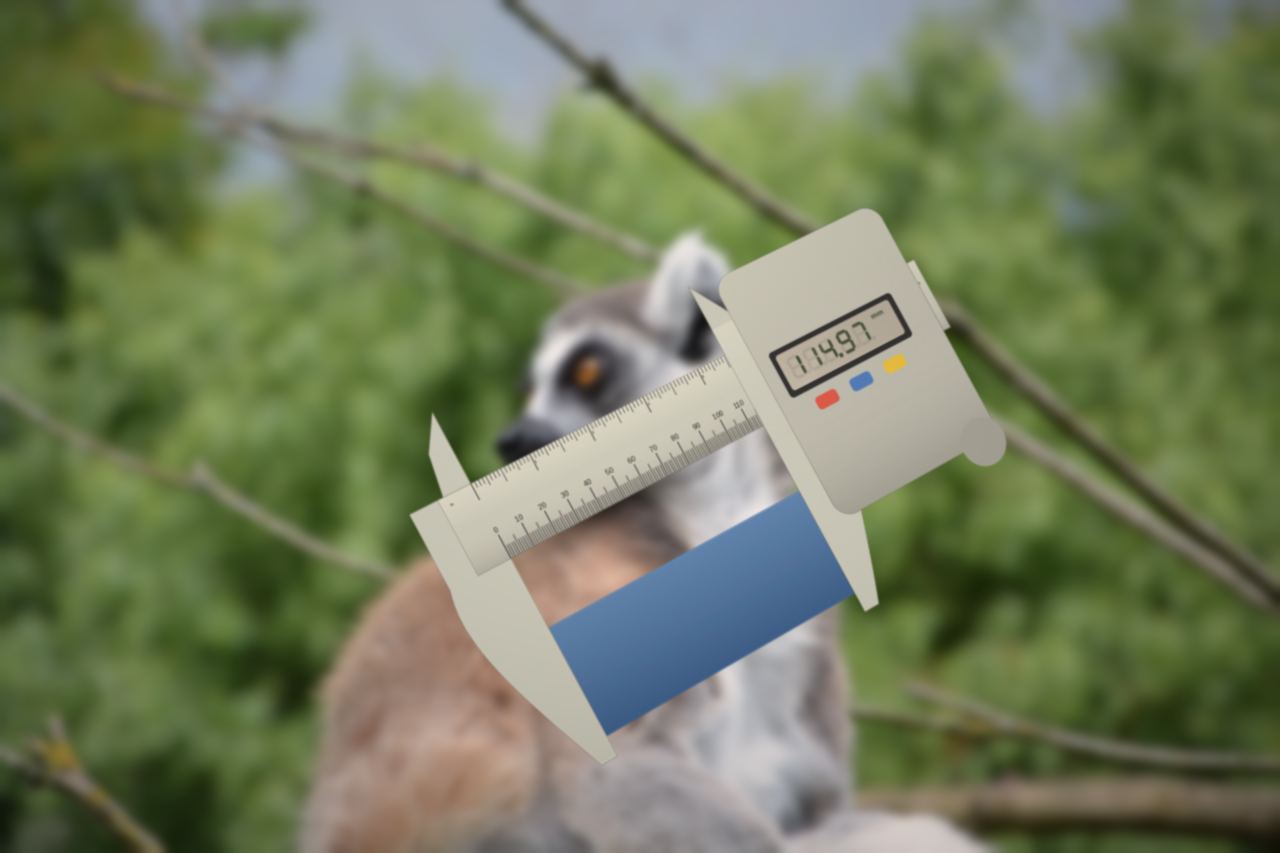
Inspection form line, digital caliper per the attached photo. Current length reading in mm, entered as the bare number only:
114.97
